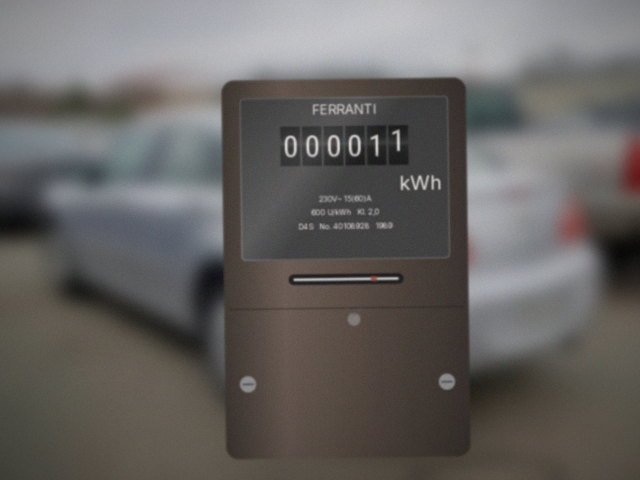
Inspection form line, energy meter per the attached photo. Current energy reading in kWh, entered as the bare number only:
11
